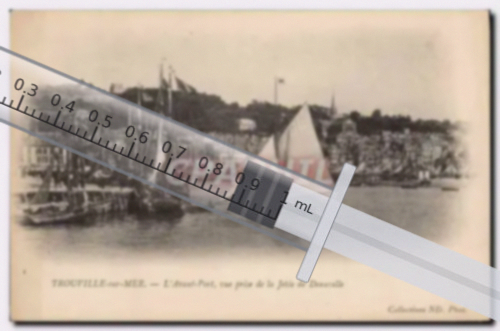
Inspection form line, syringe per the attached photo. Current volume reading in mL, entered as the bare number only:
0.88
